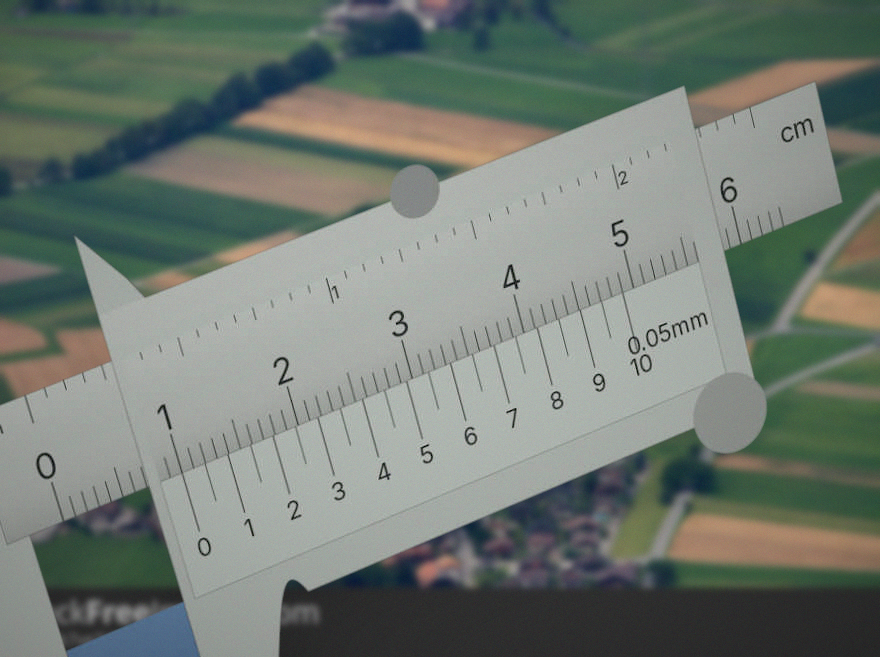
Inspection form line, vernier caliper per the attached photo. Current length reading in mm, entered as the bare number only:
10.0
